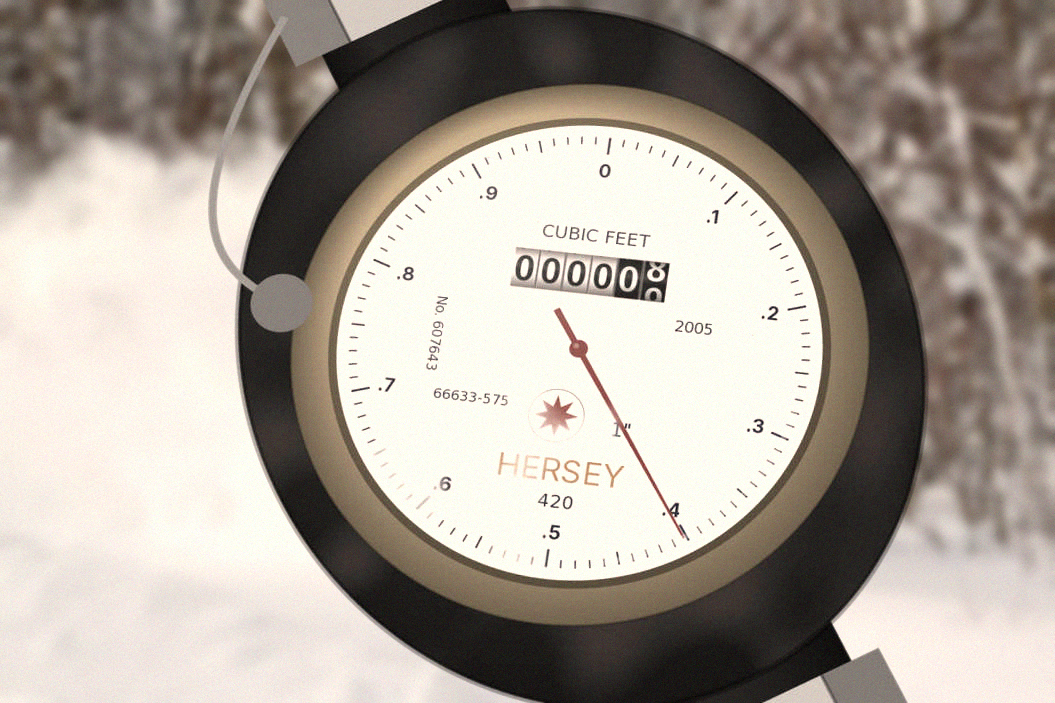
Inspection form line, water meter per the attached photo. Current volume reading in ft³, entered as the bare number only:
8.40
